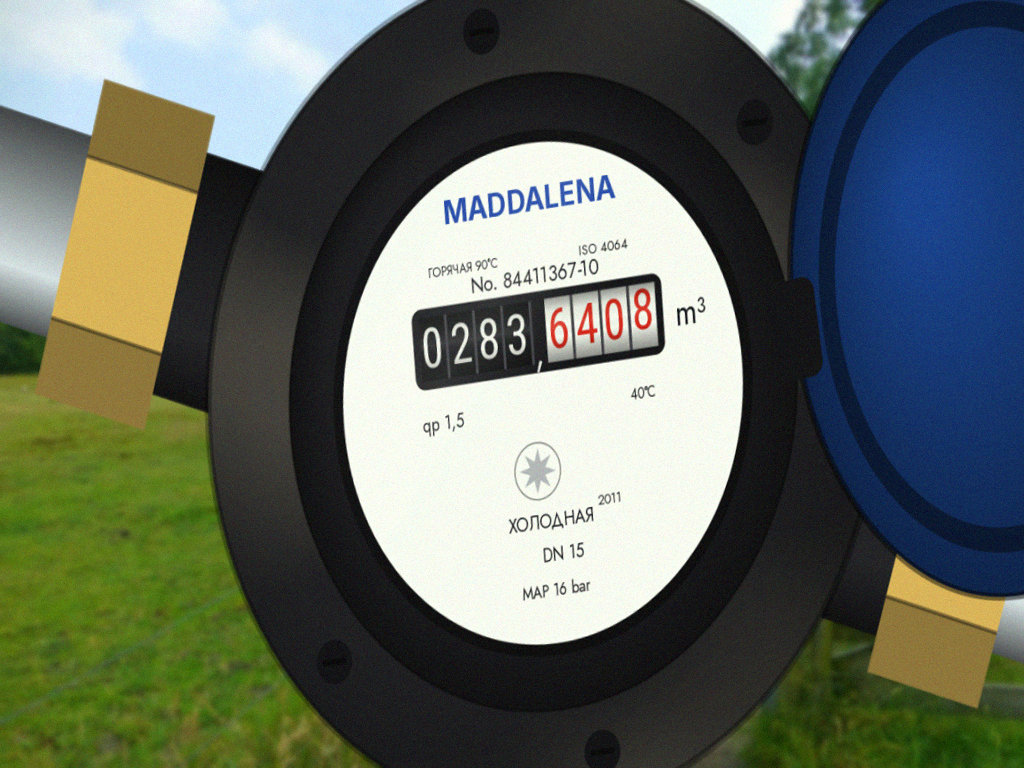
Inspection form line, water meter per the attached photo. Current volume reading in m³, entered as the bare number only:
283.6408
